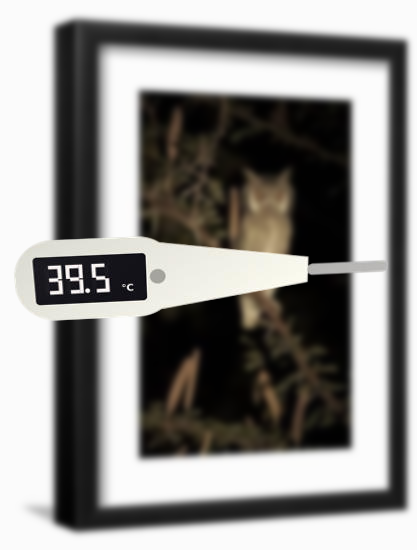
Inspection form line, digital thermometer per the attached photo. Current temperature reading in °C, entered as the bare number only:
39.5
